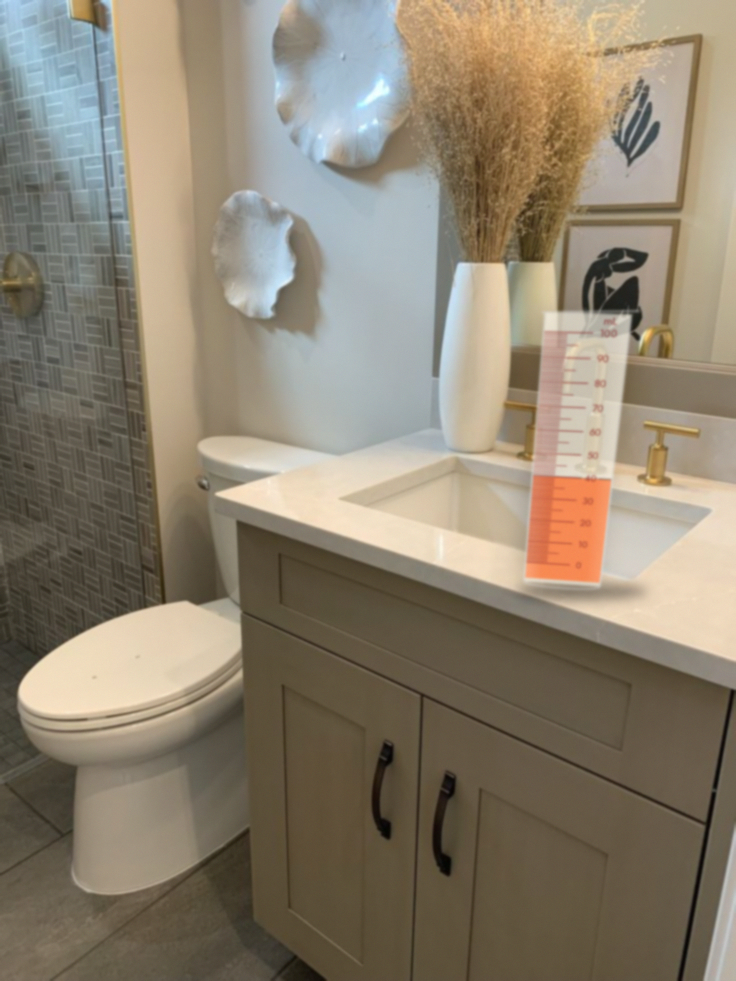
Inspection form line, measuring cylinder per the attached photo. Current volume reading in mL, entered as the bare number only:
40
